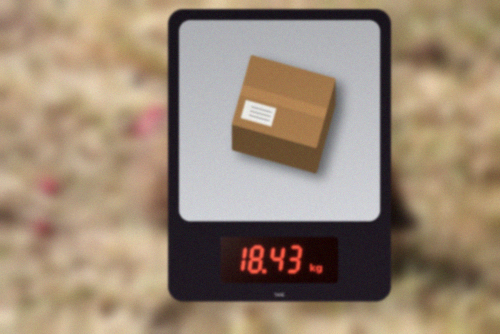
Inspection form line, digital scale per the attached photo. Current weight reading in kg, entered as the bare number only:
18.43
